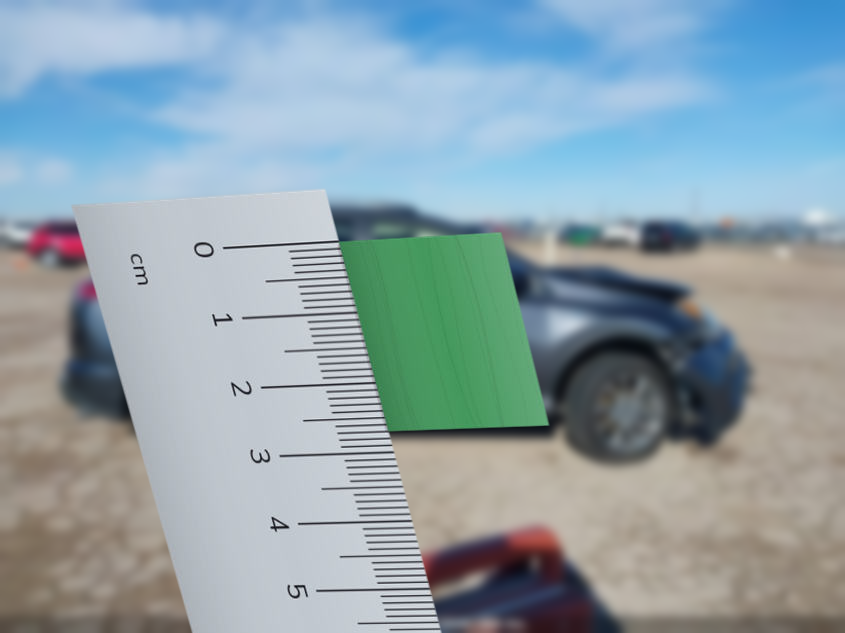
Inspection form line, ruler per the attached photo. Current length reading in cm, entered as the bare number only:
2.7
